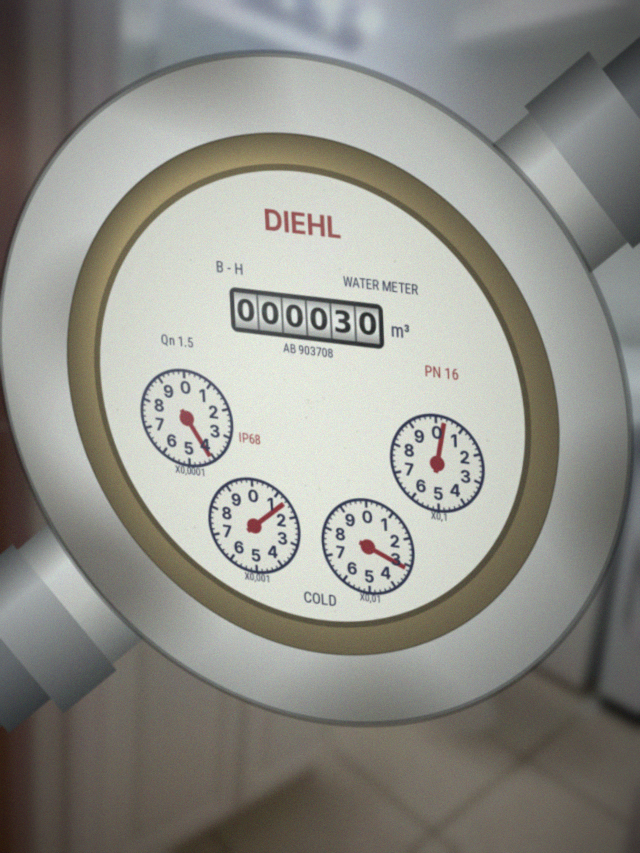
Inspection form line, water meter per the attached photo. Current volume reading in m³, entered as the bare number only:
30.0314
